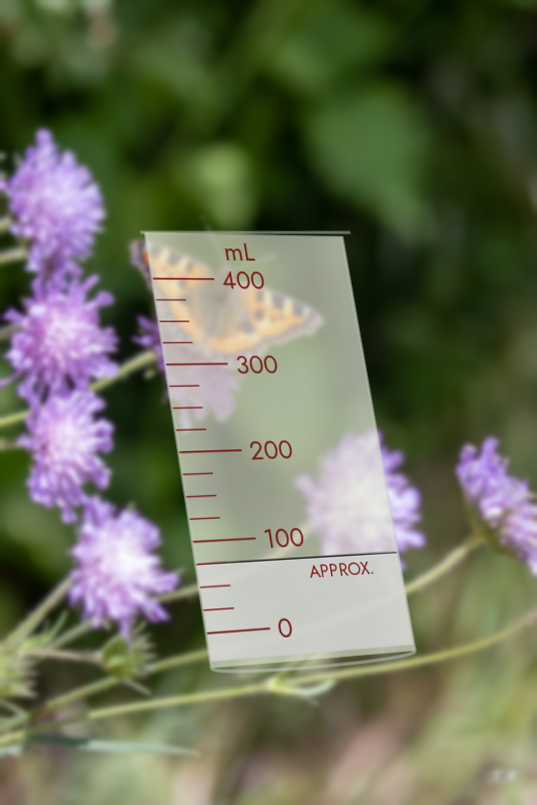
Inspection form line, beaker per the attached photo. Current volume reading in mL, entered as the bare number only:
75
